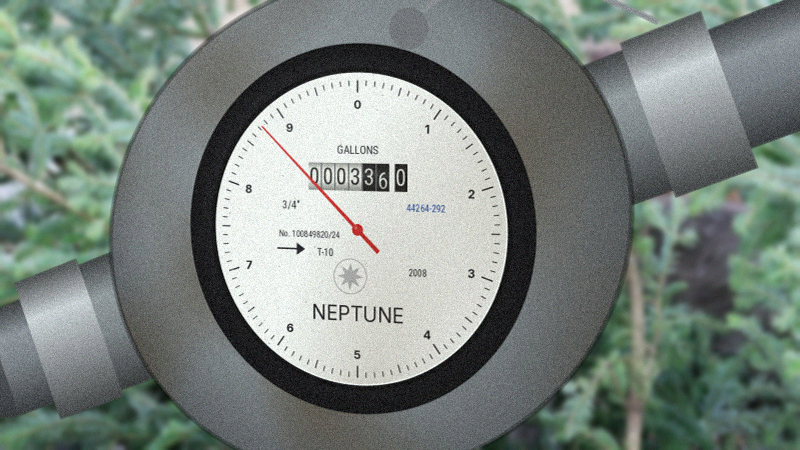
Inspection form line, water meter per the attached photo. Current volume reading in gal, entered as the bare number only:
3358.7
